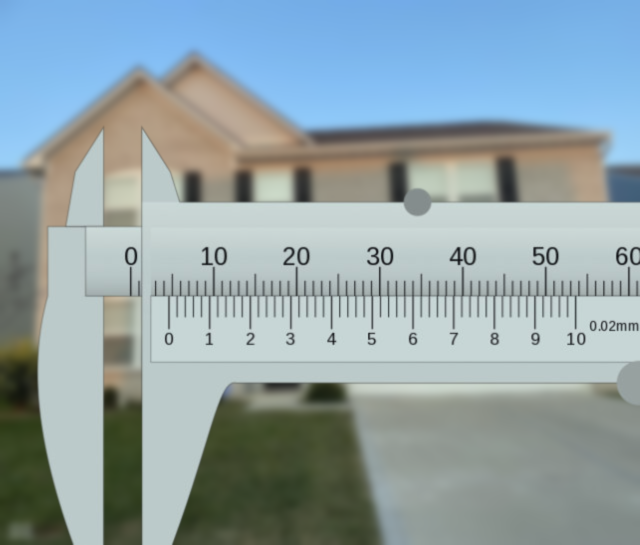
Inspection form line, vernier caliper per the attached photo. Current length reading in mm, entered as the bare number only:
4.6
